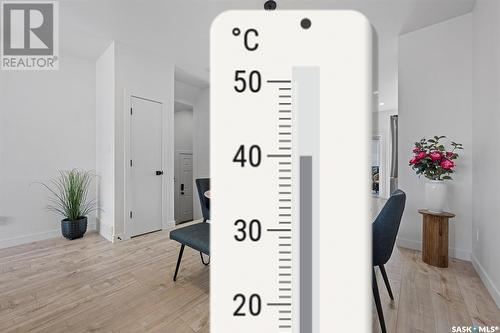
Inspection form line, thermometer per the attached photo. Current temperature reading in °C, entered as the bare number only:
40
